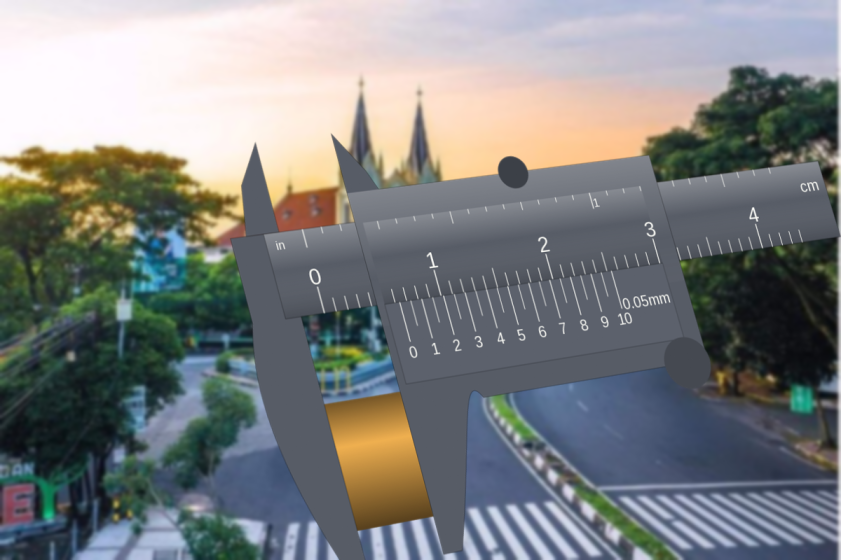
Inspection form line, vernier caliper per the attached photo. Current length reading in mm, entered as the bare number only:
6.4
